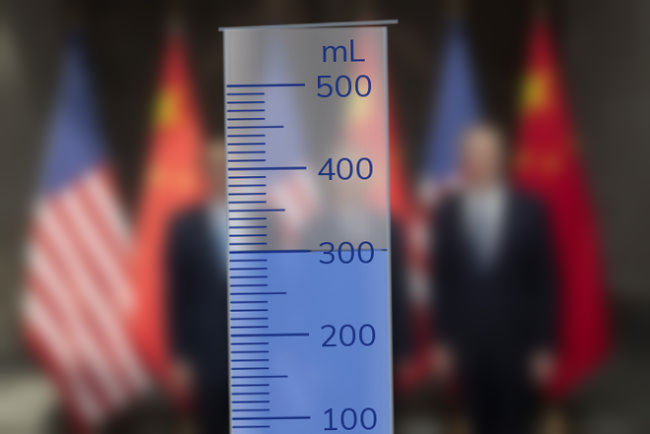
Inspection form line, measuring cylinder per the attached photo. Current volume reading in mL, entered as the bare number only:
300
